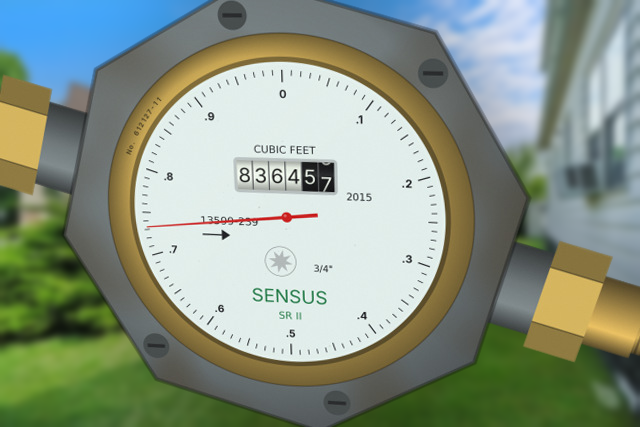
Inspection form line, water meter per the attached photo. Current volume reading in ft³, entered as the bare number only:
836456.73
